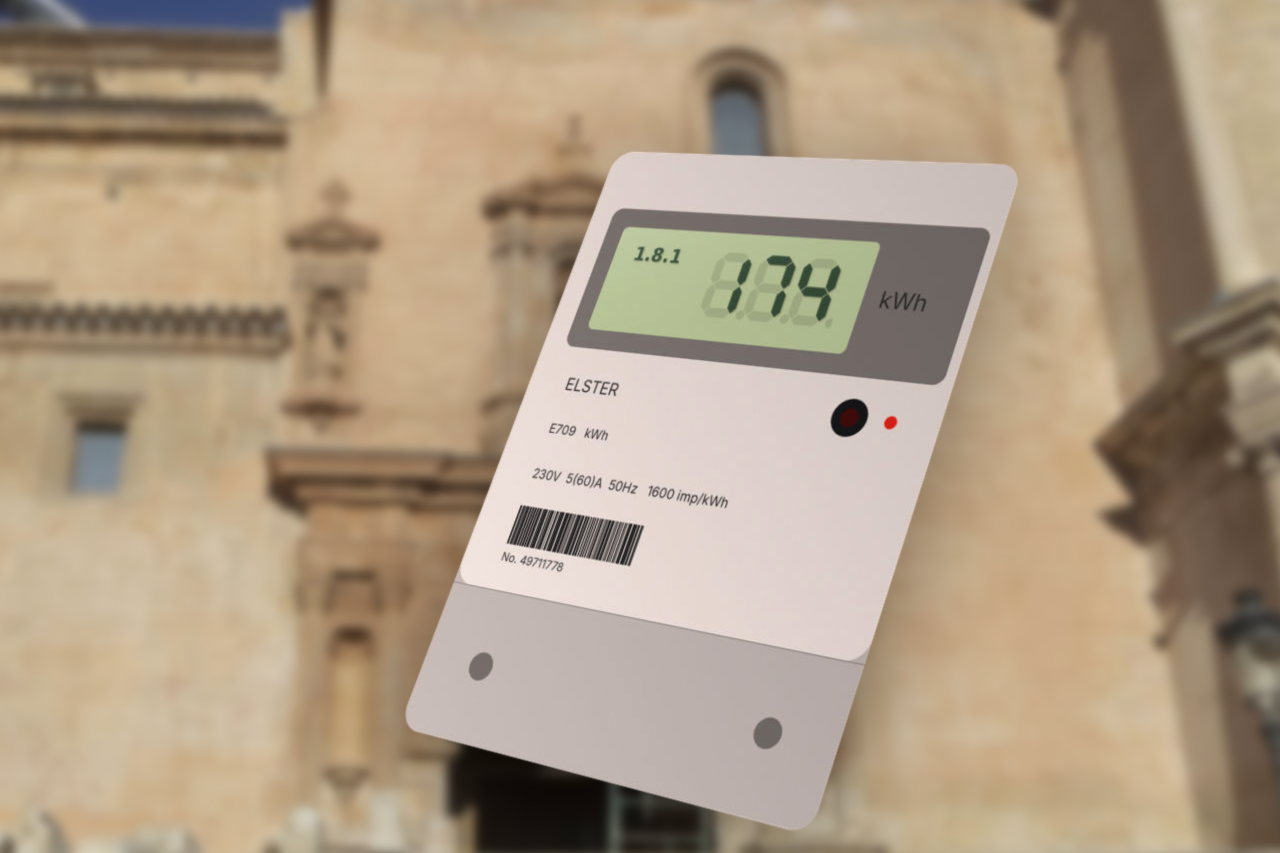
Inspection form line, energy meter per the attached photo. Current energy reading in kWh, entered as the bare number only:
174
